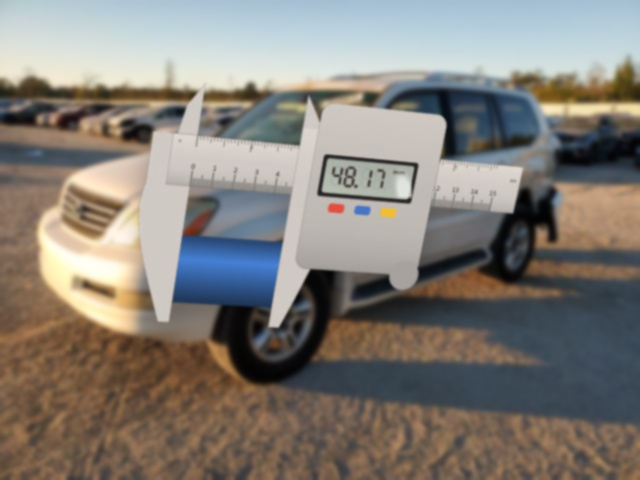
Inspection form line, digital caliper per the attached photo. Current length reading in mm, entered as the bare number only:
48.17
